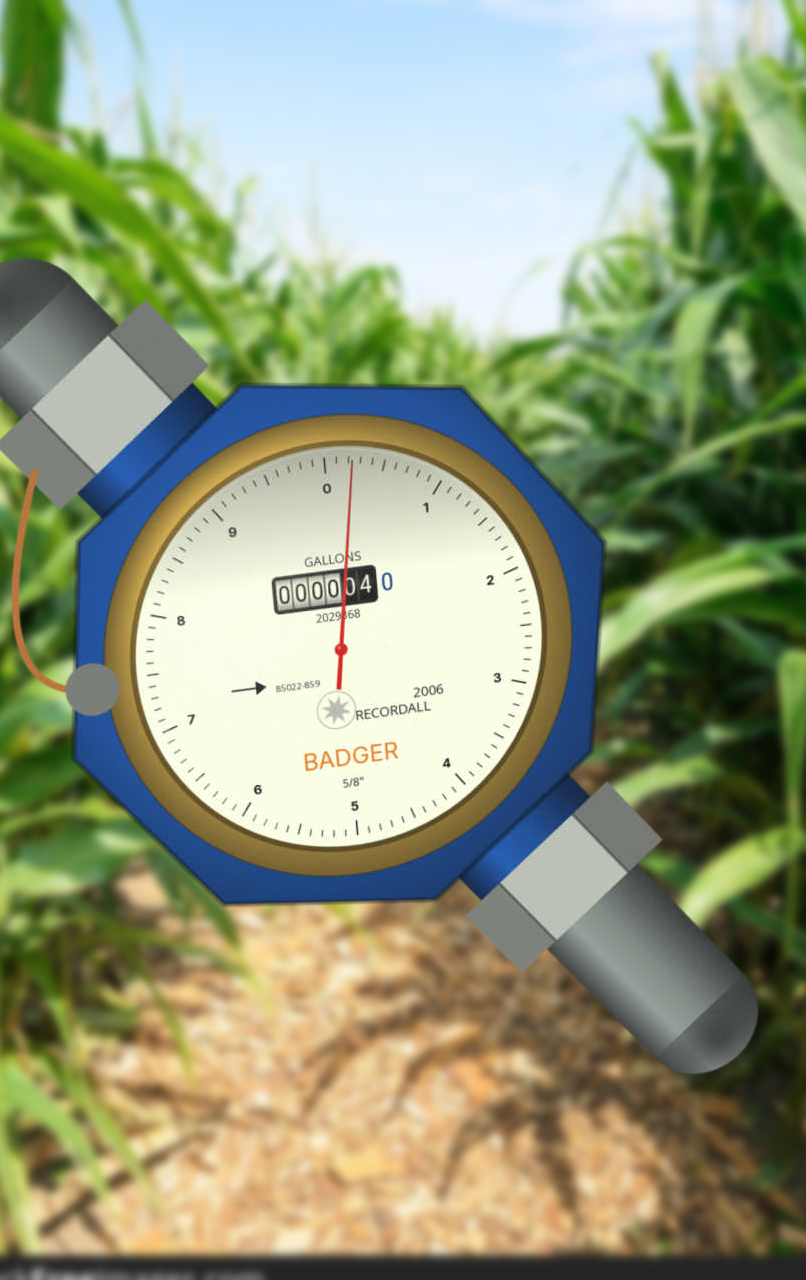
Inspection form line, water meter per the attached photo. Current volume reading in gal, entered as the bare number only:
40.2
